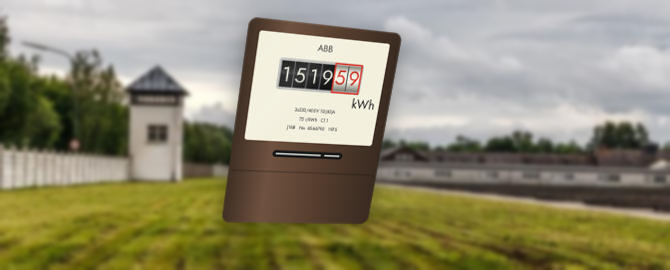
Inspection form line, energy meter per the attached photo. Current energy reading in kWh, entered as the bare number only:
1519.59
